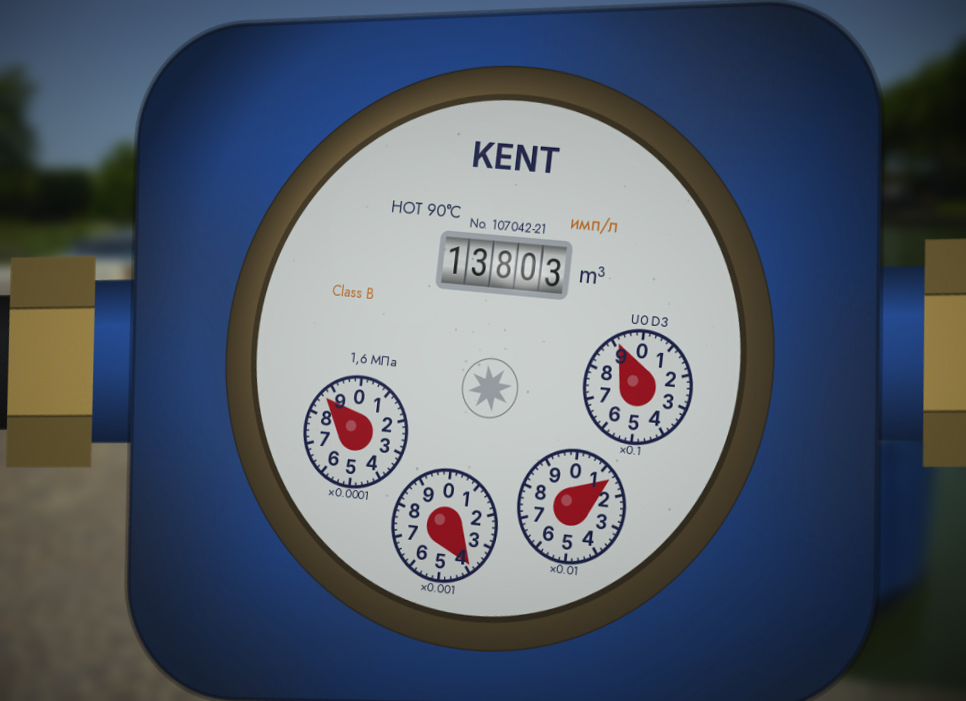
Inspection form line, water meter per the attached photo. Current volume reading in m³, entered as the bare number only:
13802.9138
